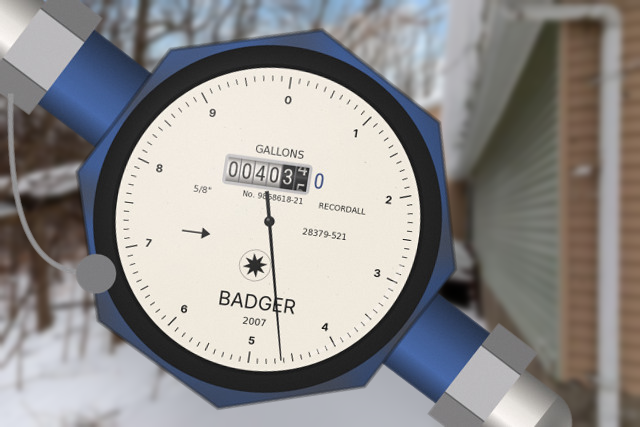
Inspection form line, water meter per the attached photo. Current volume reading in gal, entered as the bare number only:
40344.6
